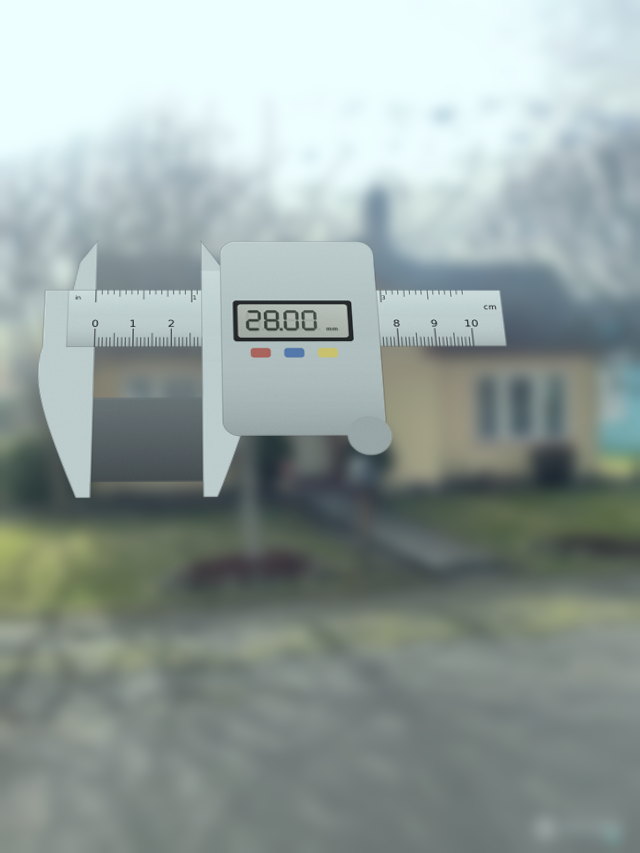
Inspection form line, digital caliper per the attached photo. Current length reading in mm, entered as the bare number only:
28.00
